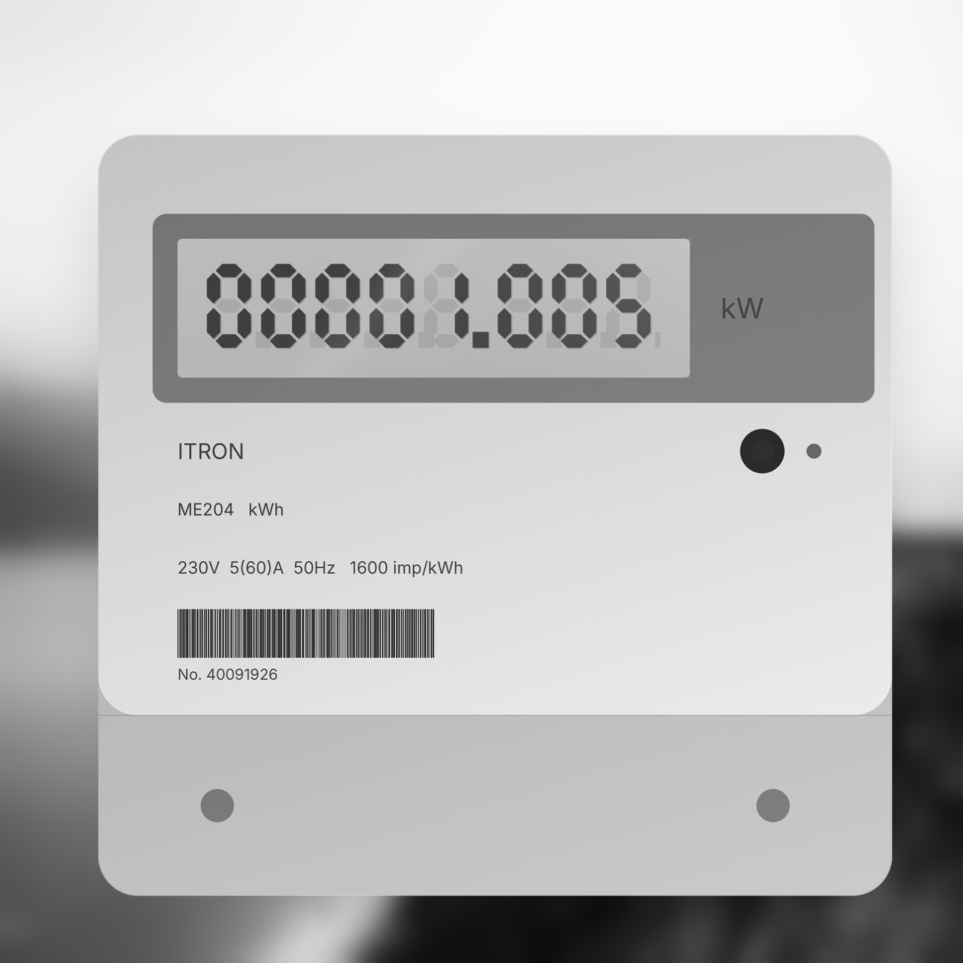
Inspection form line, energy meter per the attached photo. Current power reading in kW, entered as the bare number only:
1.005
